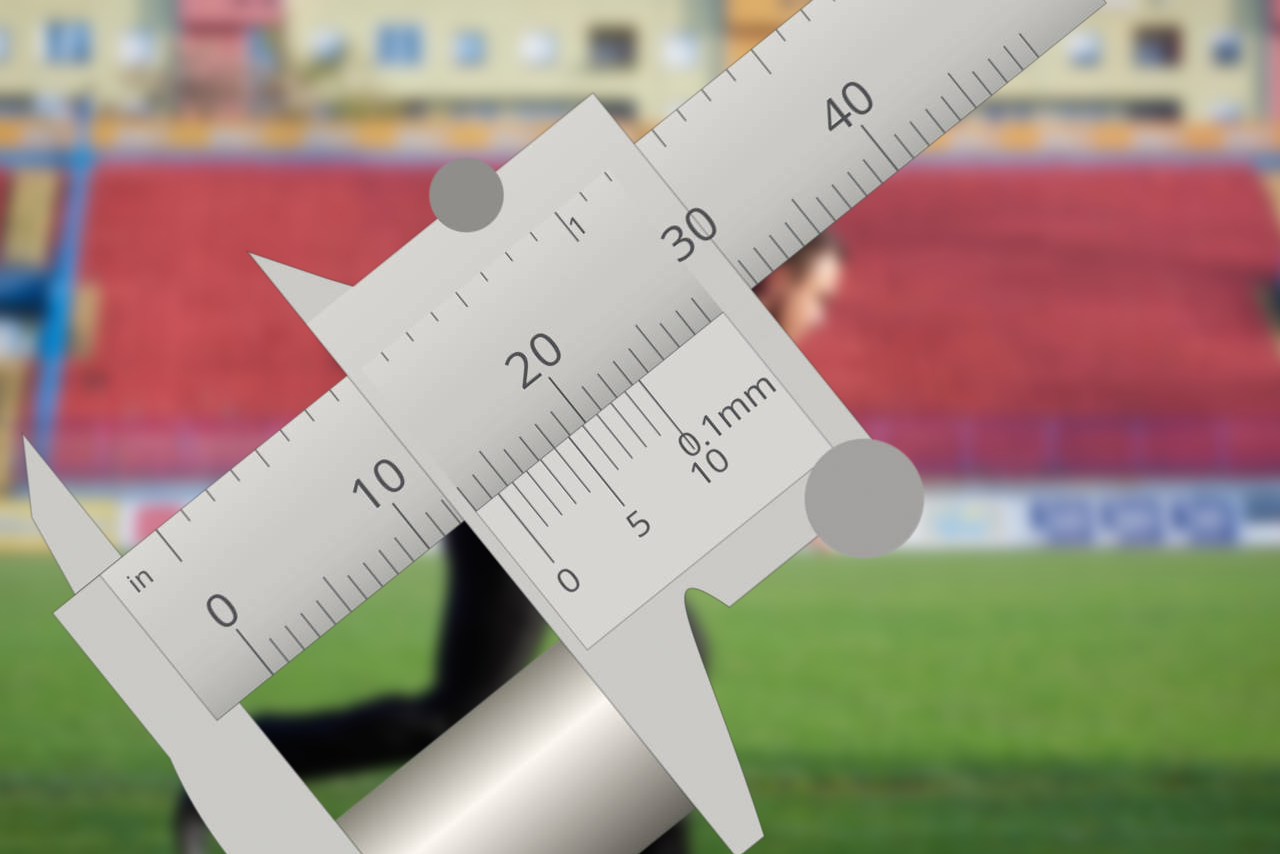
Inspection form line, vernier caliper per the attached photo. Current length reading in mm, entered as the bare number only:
14.4
